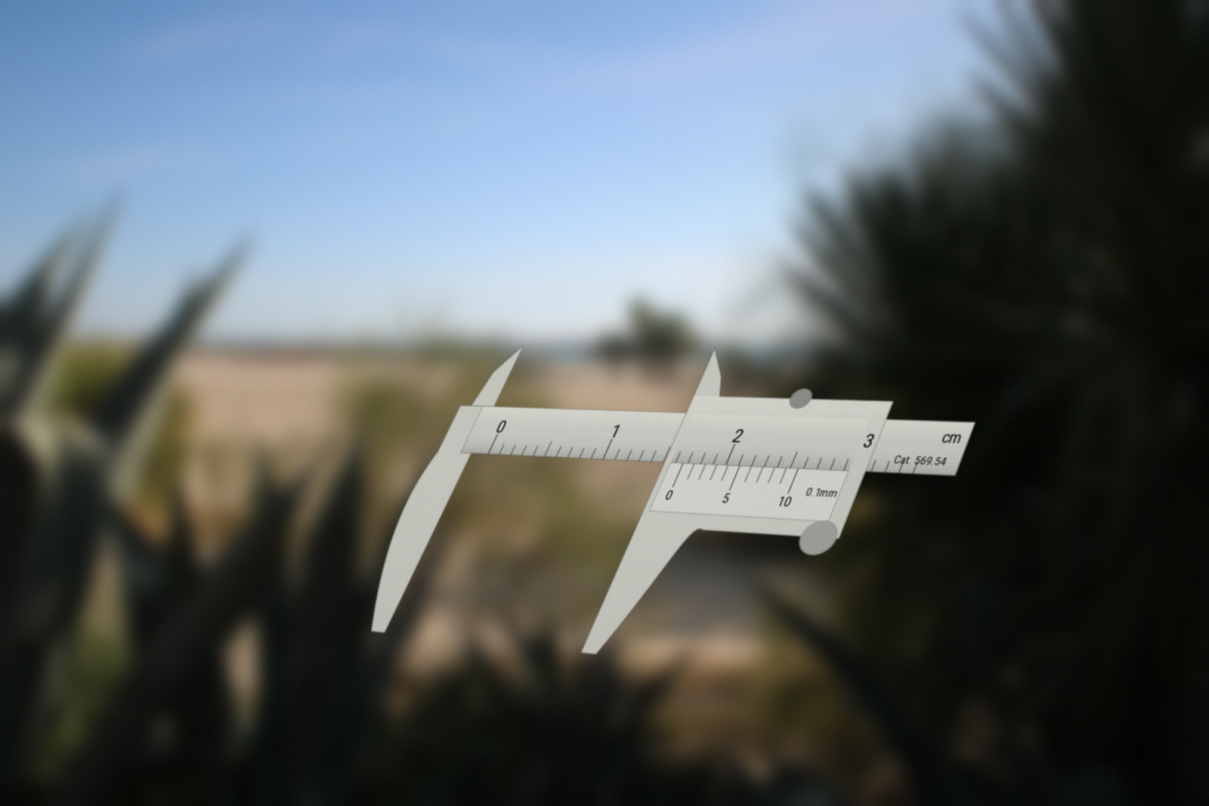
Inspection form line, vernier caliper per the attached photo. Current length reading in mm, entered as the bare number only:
16.6
